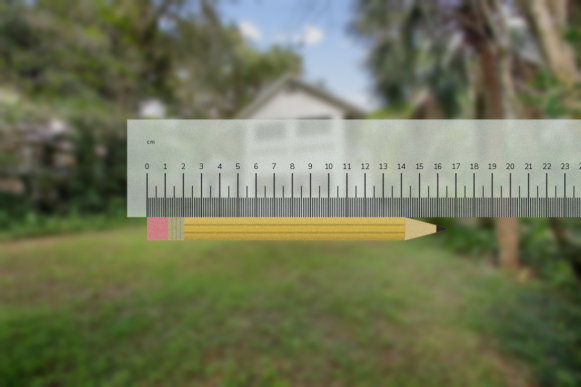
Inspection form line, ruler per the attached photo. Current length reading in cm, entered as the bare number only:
16.5
